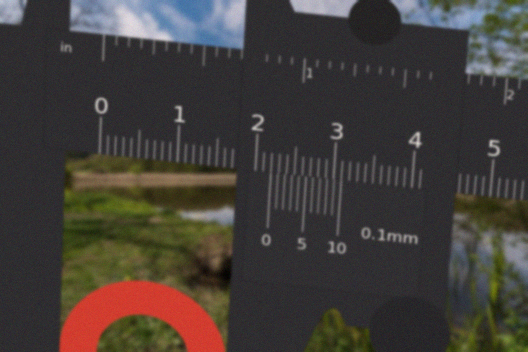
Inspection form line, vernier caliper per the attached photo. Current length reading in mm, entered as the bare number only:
22.0
